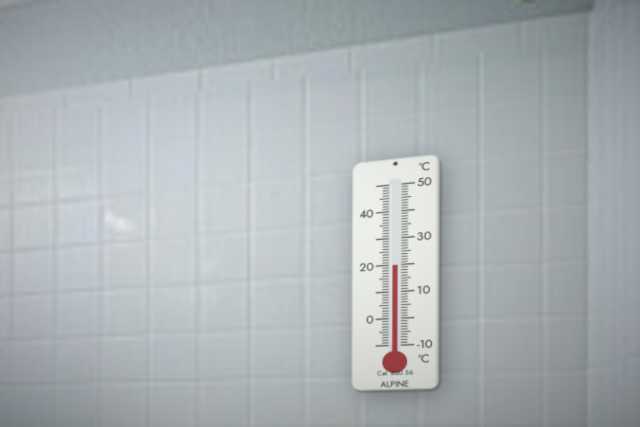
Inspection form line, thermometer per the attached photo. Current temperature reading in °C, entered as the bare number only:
20
